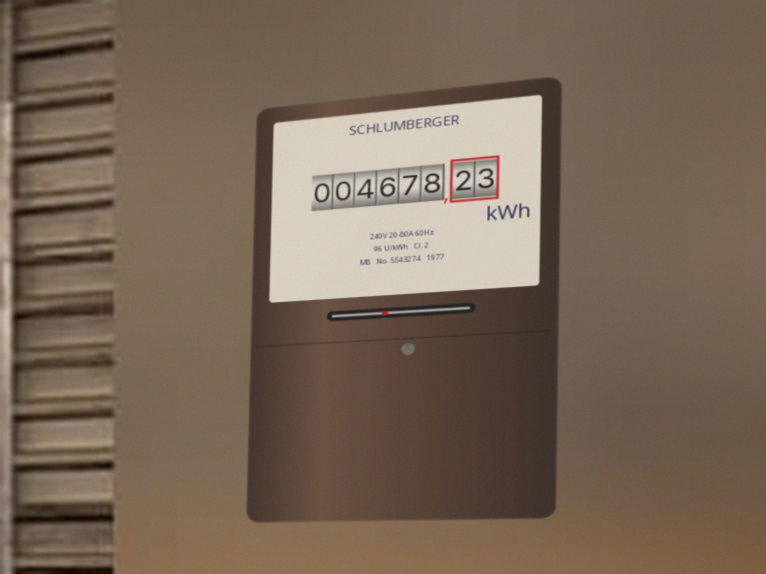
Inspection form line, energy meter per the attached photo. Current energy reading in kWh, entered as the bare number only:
4678.23
